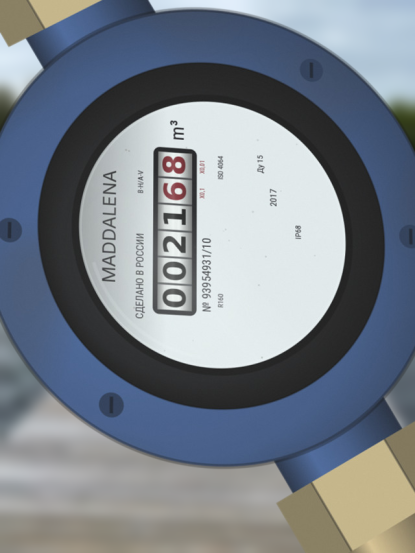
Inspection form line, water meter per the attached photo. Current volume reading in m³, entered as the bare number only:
21.68
